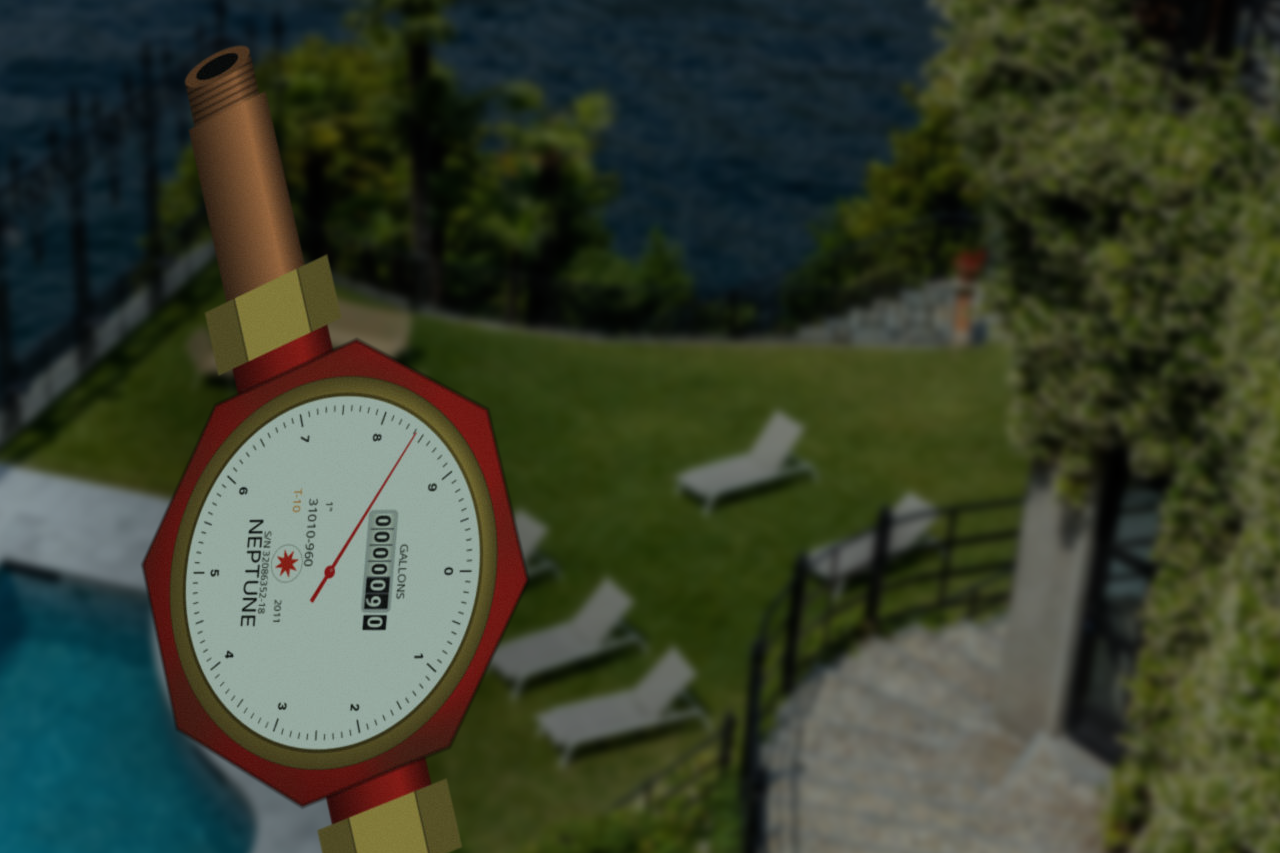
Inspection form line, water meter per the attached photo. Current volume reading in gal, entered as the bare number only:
88.4
